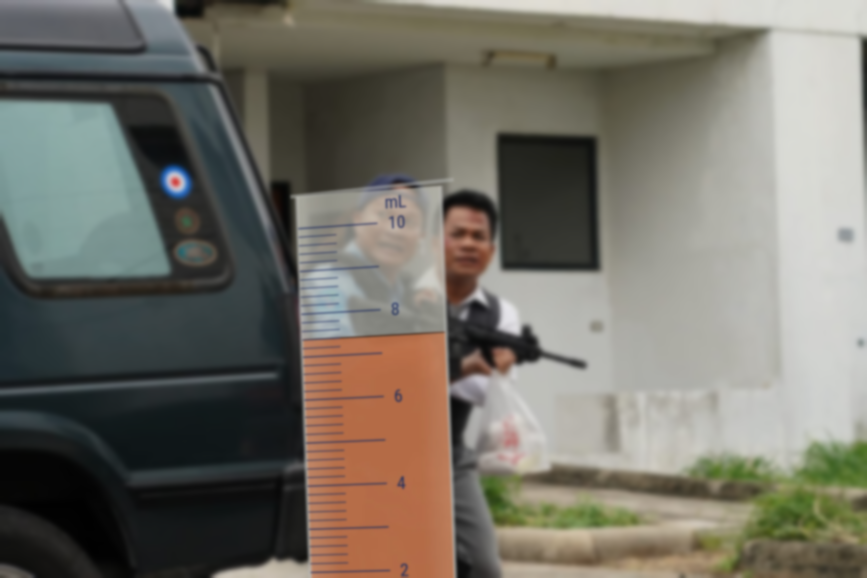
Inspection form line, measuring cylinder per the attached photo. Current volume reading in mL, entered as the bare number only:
7.4
